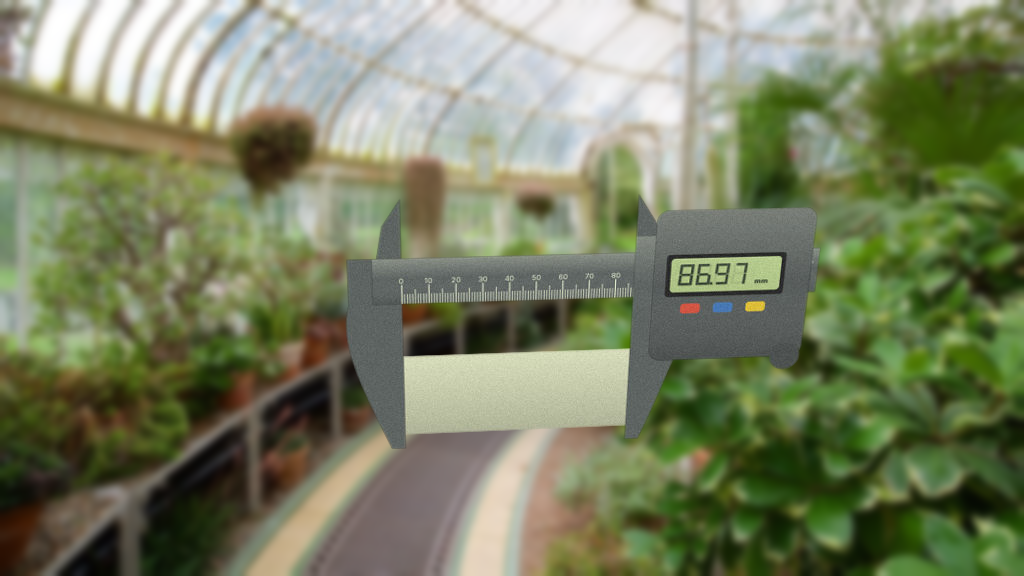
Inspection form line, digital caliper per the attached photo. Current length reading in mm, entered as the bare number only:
86.97
